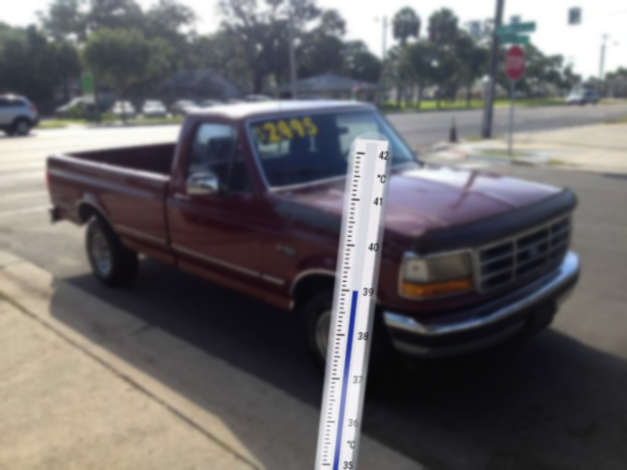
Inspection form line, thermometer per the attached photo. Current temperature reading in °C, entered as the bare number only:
39
